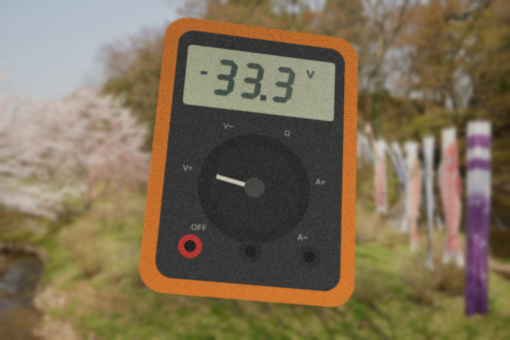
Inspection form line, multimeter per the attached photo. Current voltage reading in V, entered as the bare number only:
-33.3
